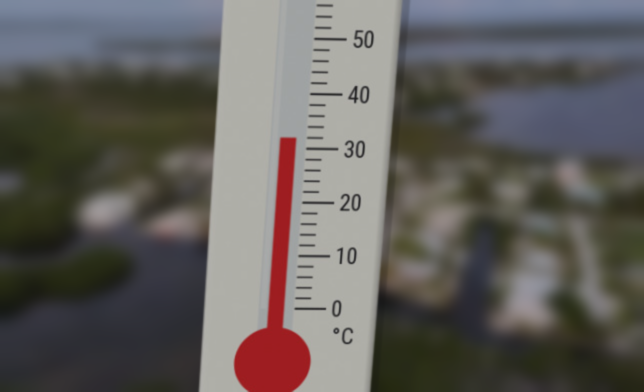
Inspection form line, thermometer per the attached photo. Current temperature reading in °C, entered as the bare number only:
32
